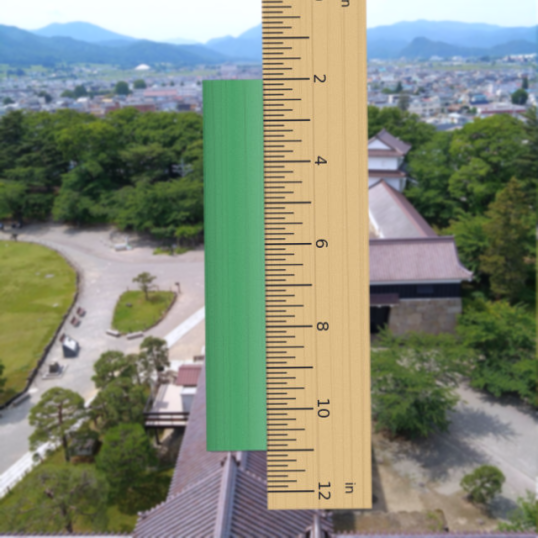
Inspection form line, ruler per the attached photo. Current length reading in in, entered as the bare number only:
9
